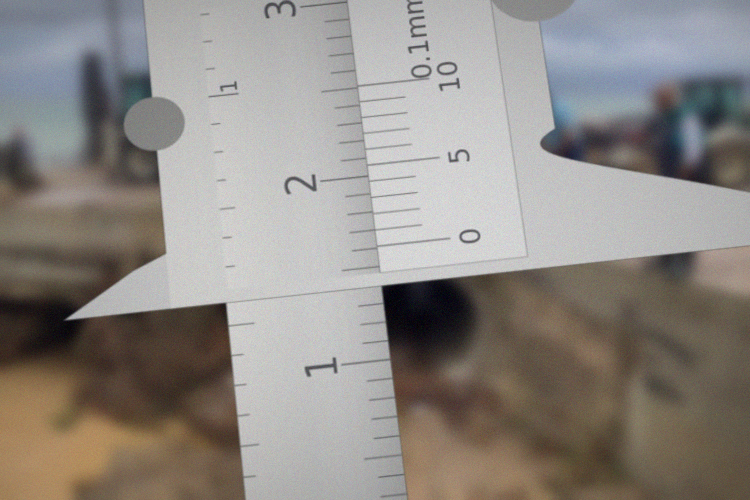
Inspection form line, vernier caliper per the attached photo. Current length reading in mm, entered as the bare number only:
16.1
